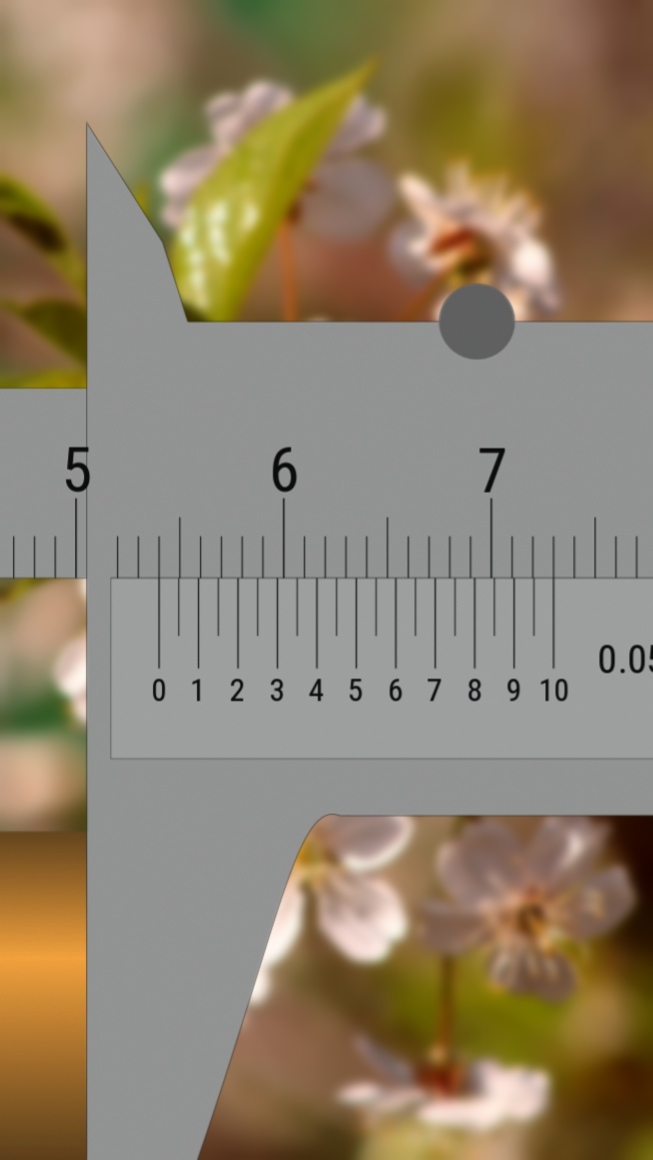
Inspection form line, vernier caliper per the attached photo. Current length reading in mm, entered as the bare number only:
54.0
